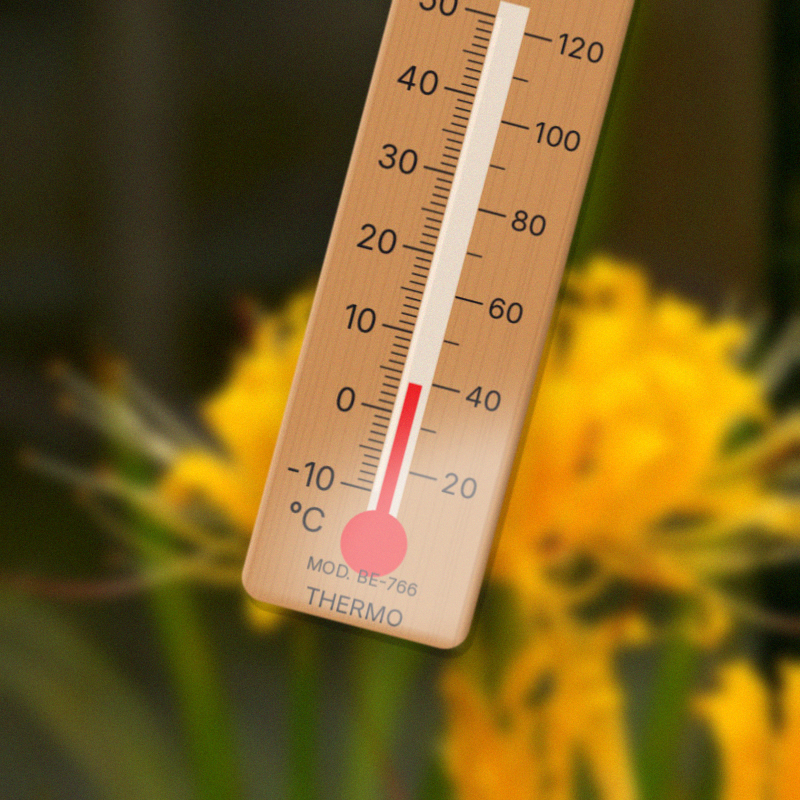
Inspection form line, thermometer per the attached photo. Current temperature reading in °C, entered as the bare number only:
4
